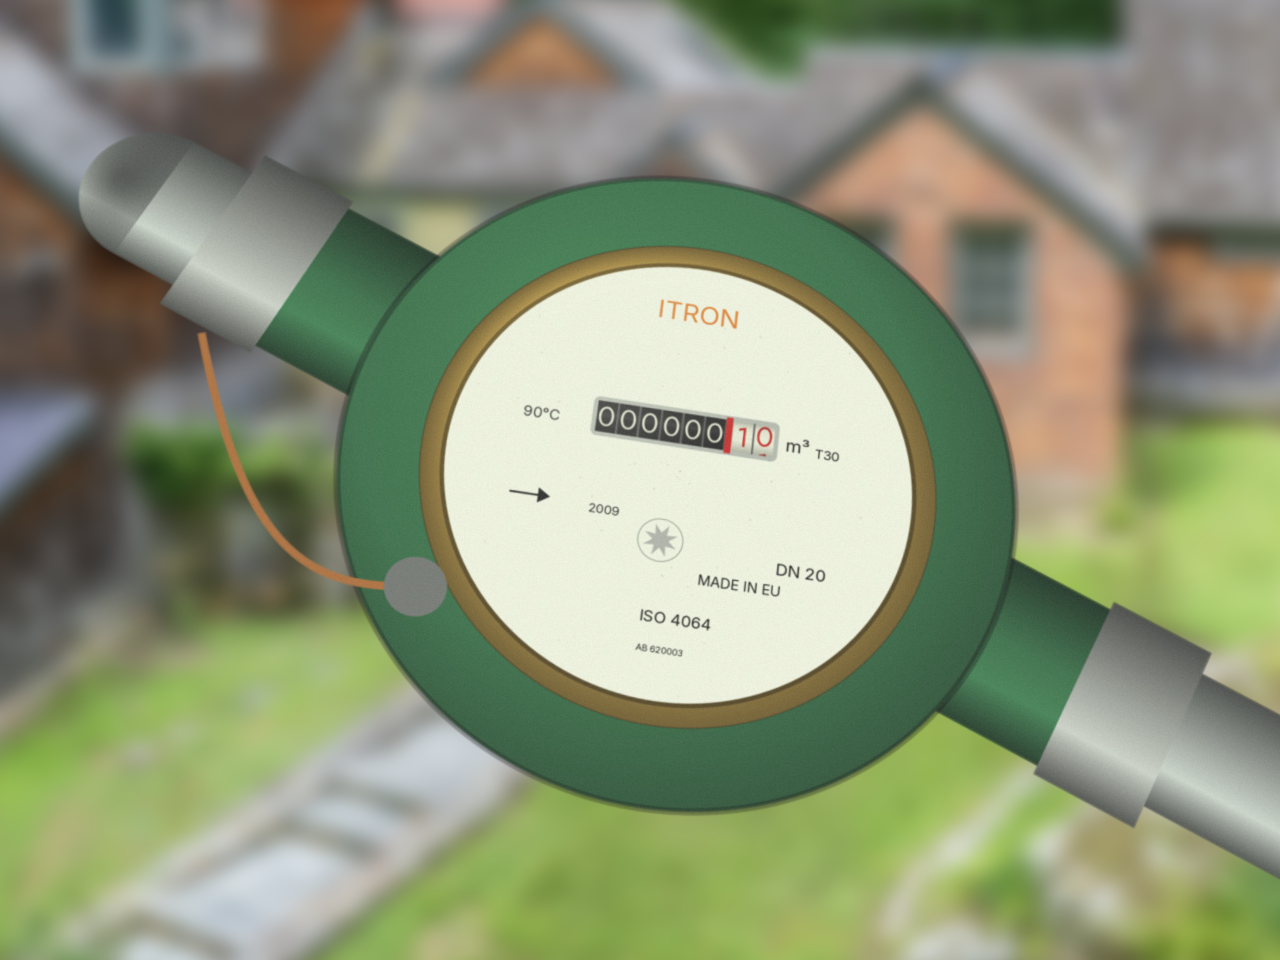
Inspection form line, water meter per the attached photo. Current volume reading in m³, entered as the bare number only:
0.10
